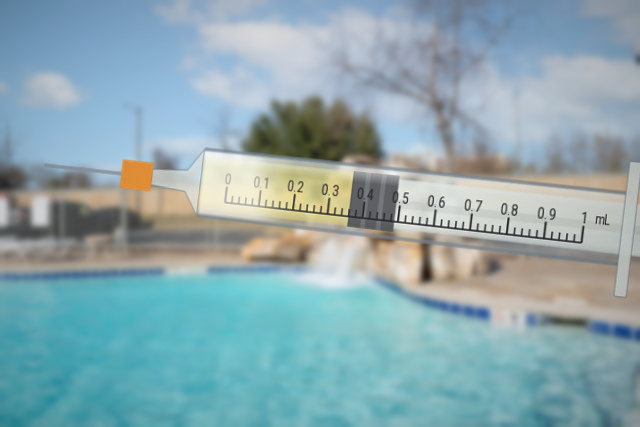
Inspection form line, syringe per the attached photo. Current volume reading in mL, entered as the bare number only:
0.36
